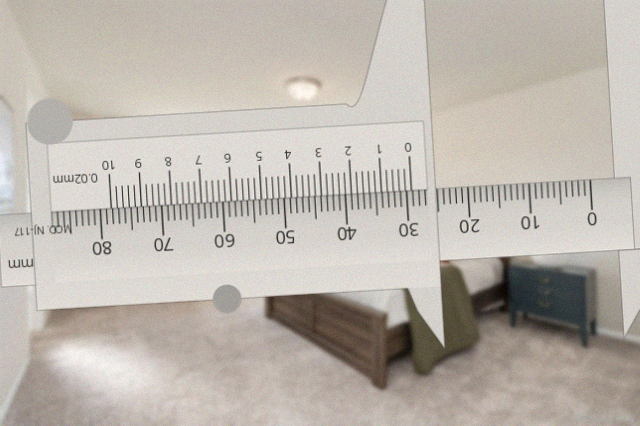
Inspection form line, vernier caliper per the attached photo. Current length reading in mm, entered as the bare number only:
29.2
